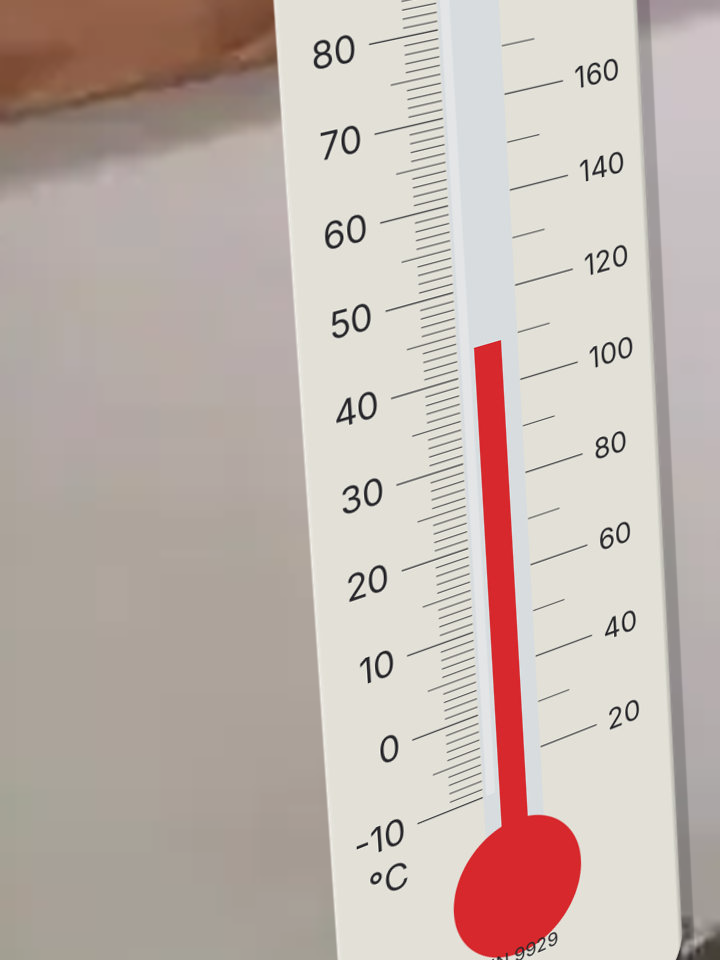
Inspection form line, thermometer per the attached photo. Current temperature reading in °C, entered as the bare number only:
43
